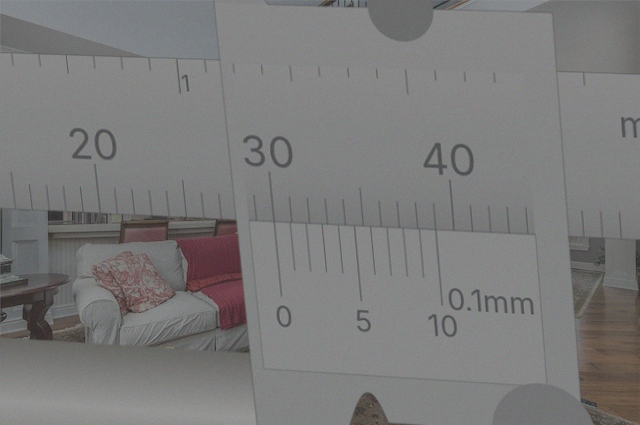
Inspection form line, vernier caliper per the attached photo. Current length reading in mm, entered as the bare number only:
30.0
